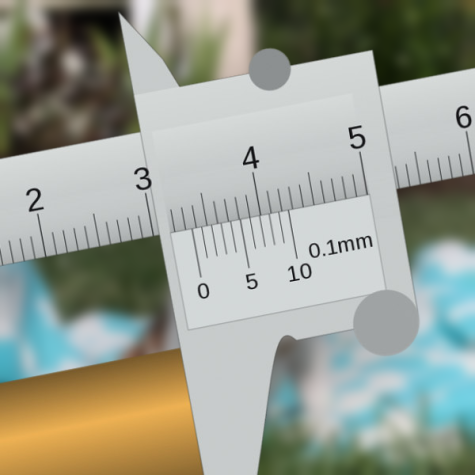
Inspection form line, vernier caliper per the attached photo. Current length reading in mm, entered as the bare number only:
33.6
